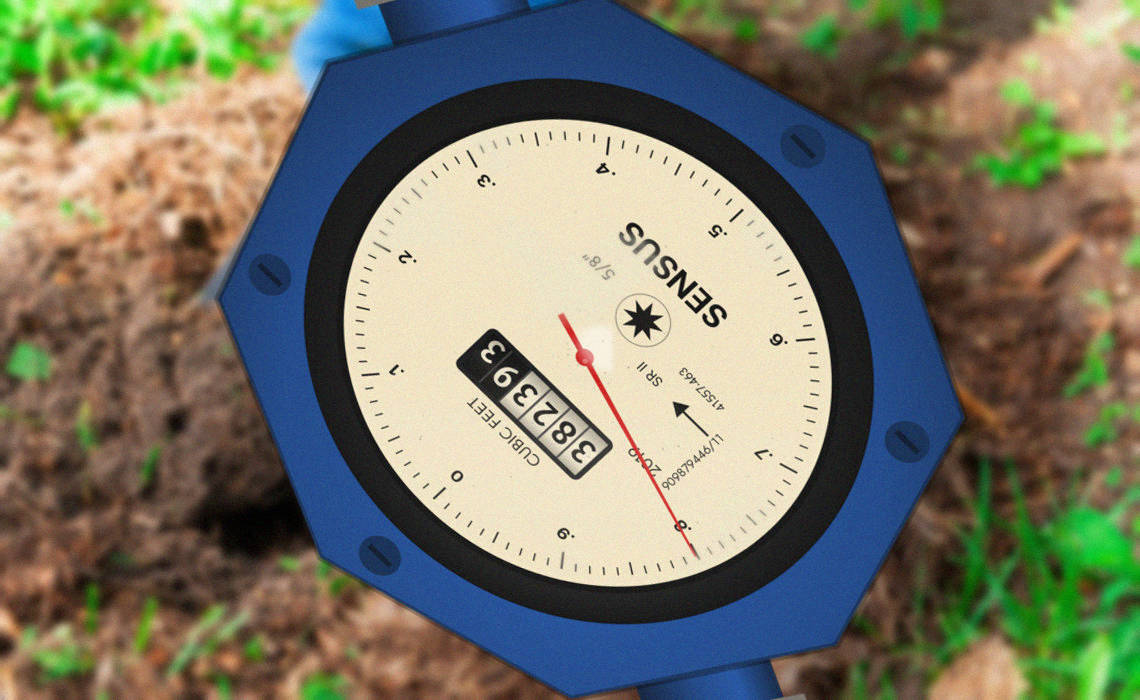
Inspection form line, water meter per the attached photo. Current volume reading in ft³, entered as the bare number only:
382392.80
